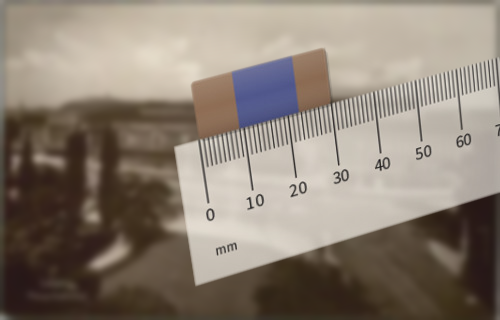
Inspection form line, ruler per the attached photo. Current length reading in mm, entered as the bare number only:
30
